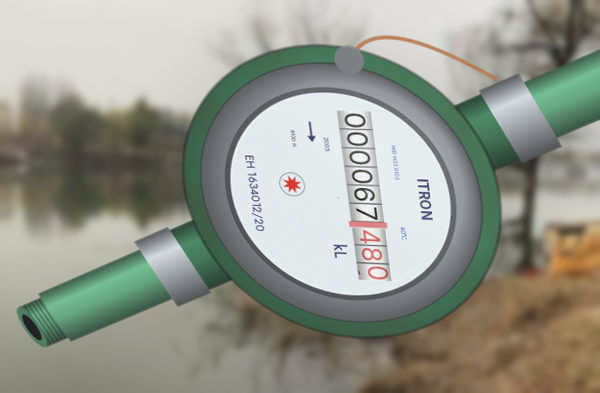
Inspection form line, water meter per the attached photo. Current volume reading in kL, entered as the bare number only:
67.480
